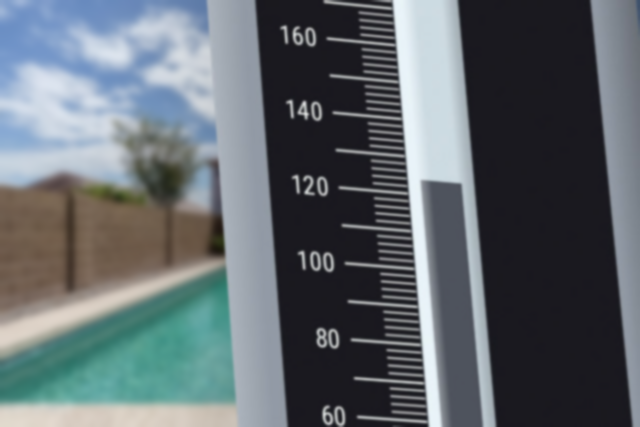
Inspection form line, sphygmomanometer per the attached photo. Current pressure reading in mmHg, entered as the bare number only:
124
